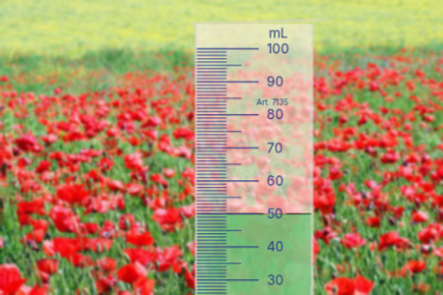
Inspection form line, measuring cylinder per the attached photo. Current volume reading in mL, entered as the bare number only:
50
